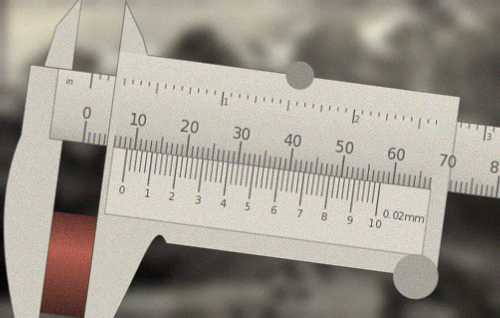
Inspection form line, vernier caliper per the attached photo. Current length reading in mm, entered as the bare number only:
8.5
